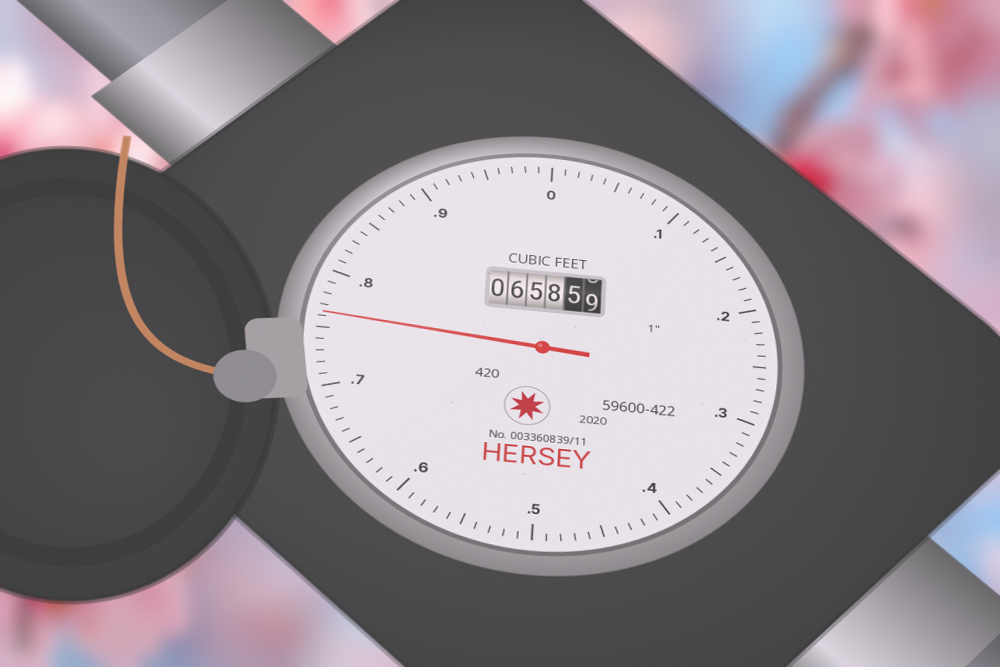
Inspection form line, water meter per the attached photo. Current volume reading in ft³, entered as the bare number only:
65858.76
